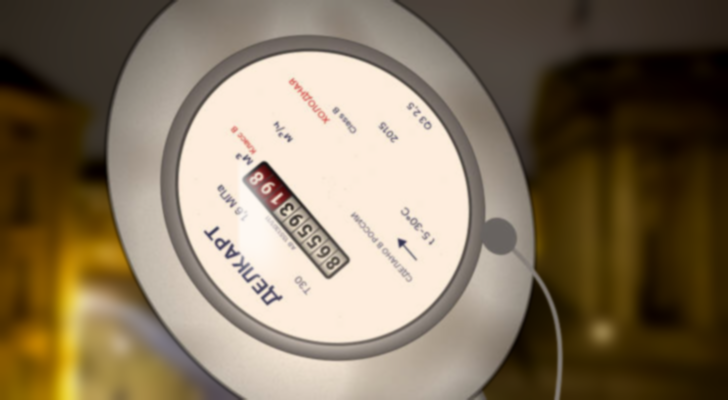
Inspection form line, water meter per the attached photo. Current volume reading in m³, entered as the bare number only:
865593.198
